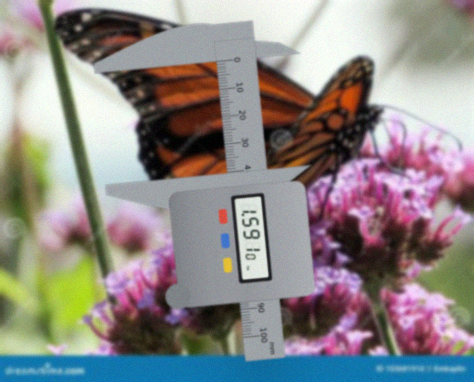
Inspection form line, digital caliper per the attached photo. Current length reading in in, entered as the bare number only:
1.5910
